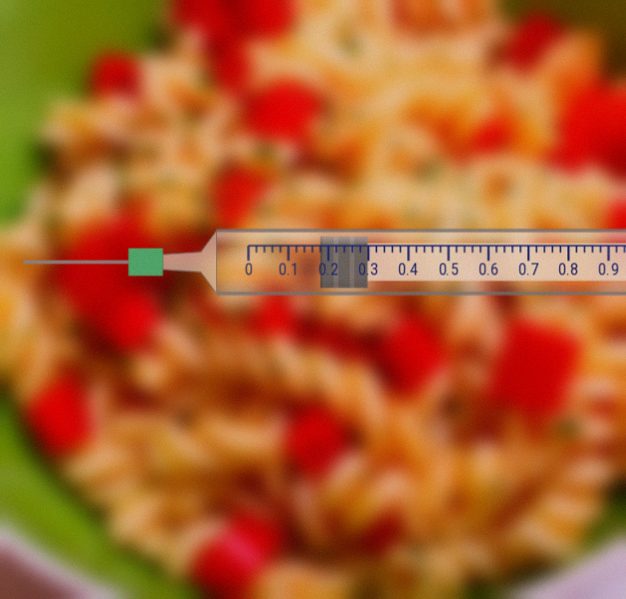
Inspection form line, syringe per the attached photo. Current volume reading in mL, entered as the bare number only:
0.18
